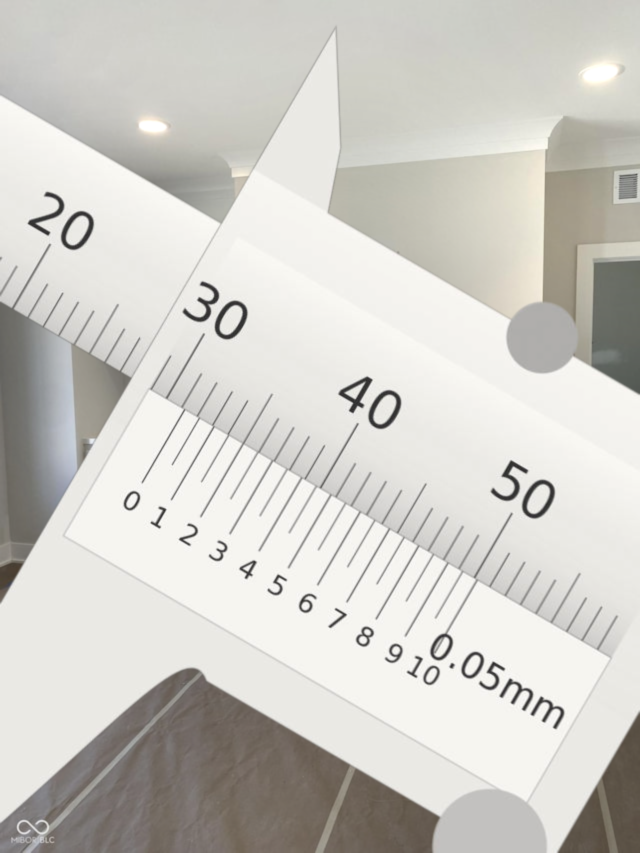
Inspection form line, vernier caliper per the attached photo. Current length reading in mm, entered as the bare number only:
31.2
